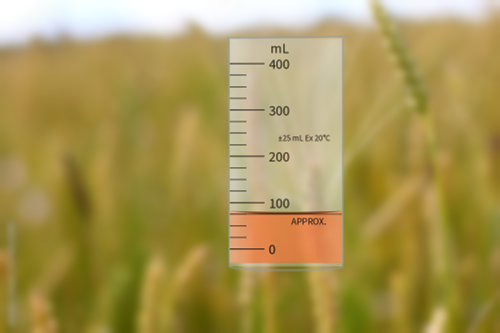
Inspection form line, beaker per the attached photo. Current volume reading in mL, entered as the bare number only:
75
